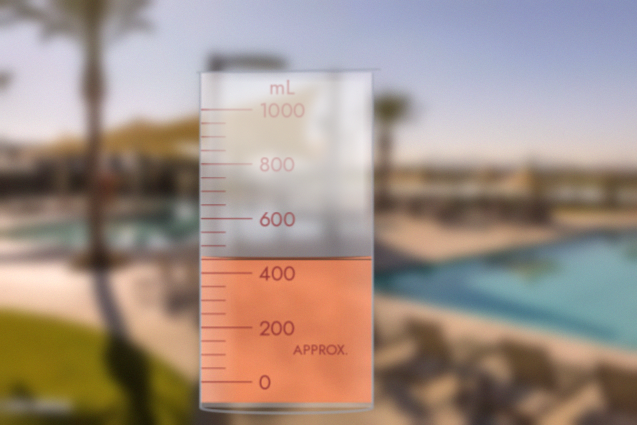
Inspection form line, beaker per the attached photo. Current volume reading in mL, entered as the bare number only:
450
